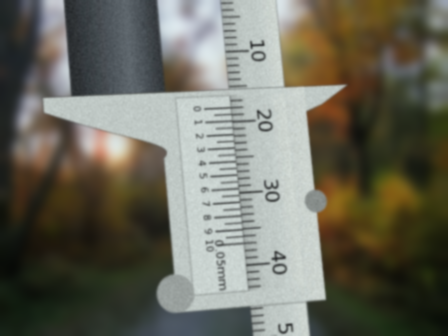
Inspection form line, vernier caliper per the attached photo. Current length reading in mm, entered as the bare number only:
18.0
